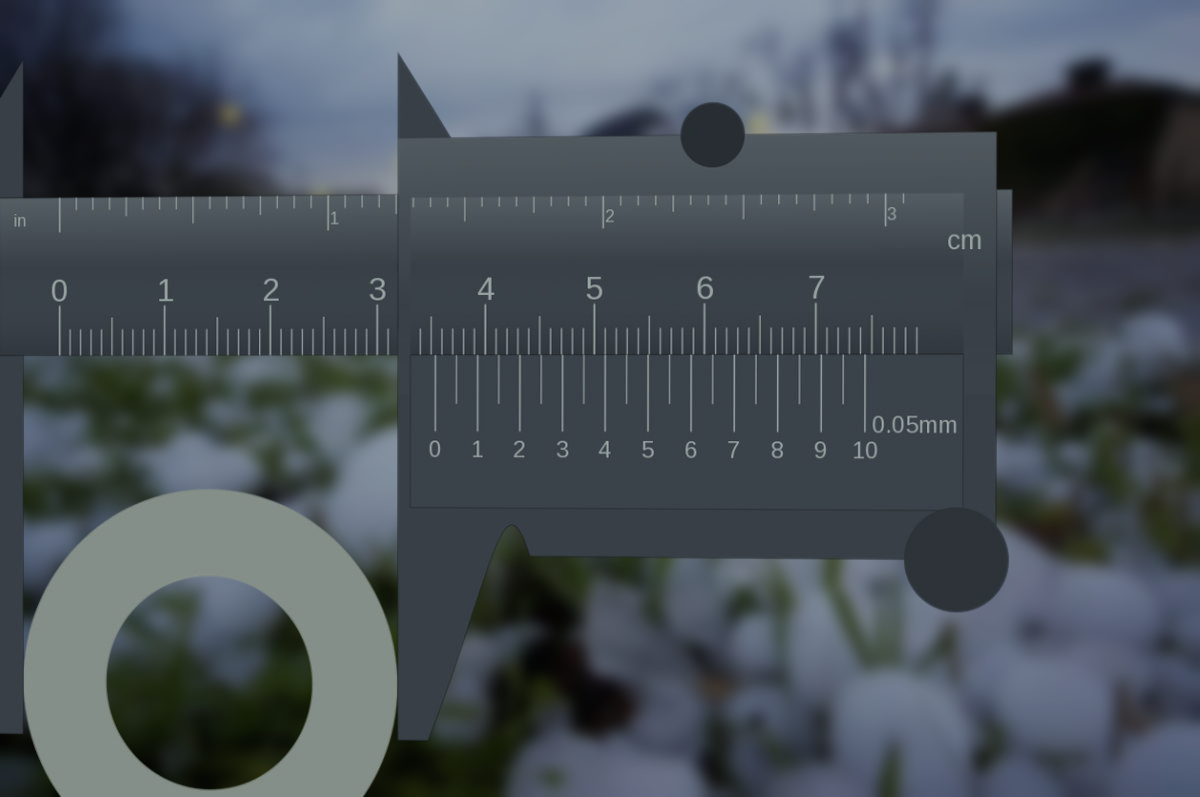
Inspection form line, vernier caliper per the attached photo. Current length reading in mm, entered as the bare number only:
35.4
